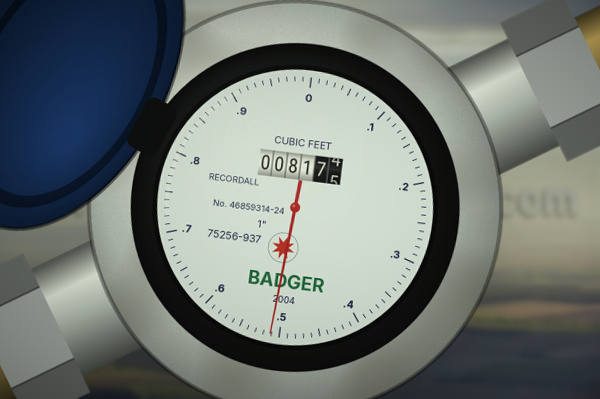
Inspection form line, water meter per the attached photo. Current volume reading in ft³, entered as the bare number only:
8174.51
